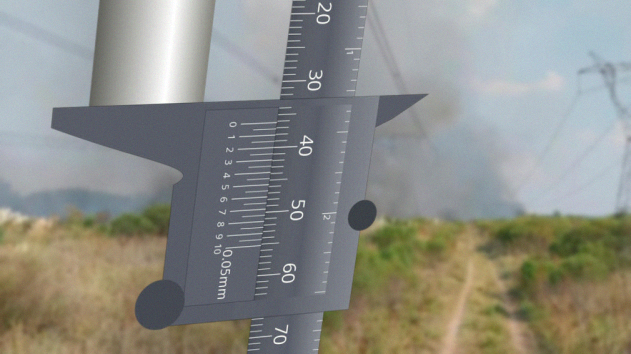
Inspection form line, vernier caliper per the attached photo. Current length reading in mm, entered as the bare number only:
36.2
